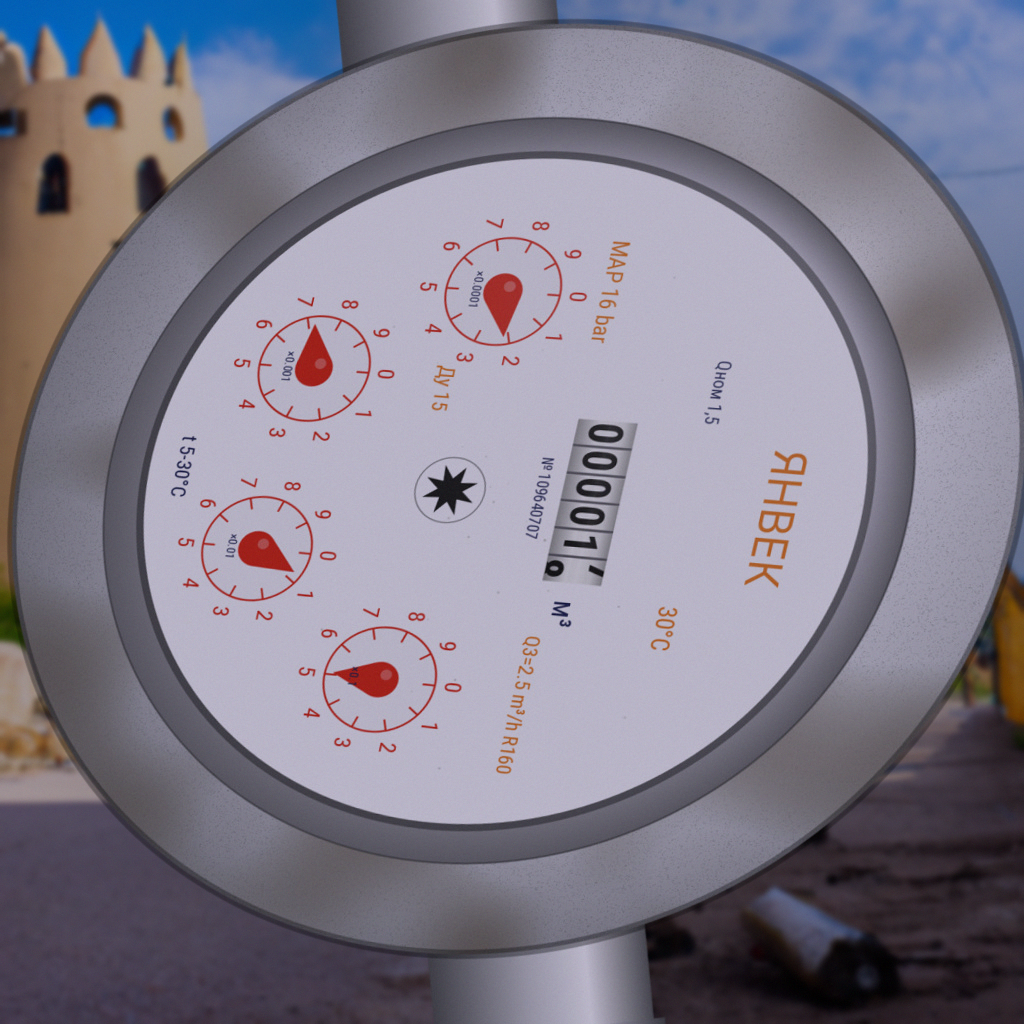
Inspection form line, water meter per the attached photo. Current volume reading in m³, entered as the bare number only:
17.5072
